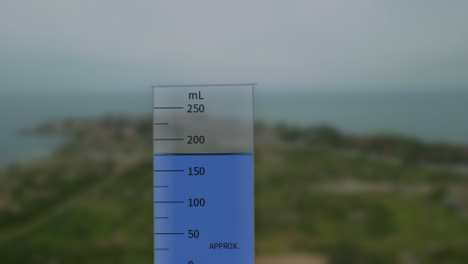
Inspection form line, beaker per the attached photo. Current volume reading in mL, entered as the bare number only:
175
